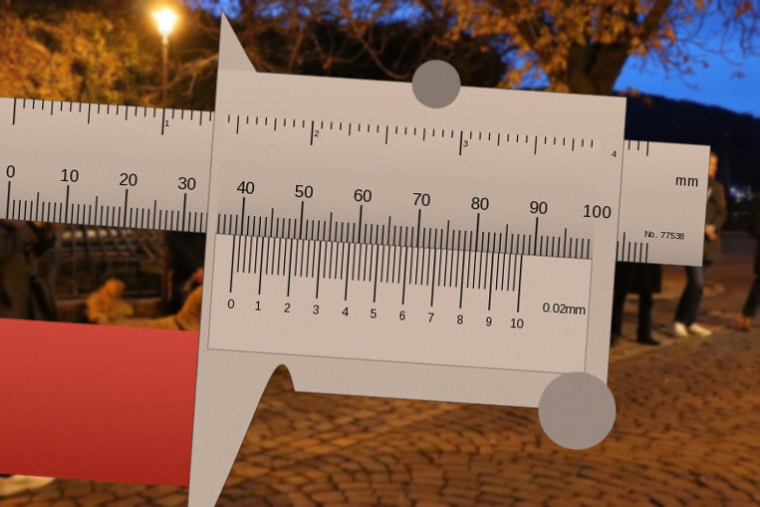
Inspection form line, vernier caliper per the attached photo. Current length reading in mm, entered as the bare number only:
38.8
